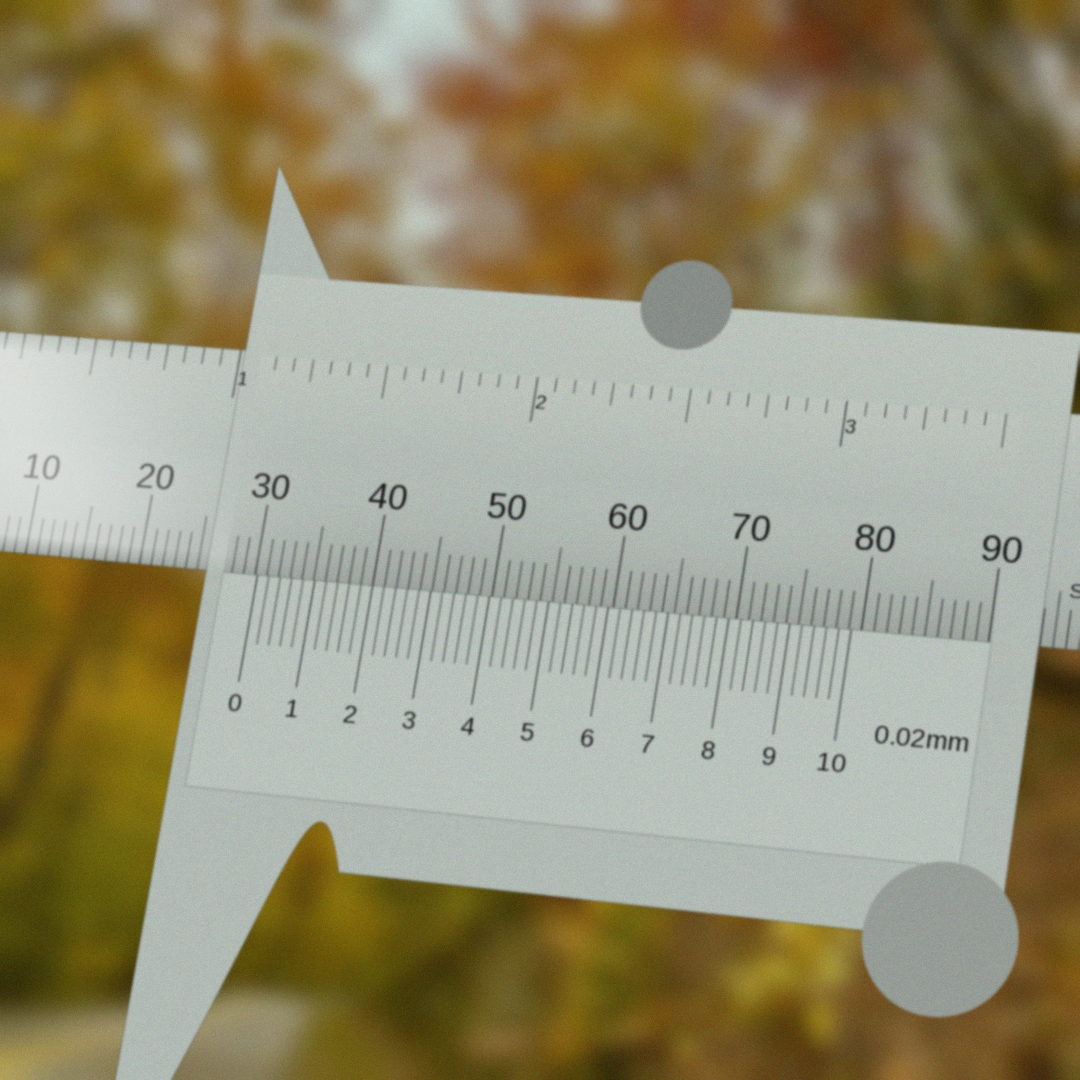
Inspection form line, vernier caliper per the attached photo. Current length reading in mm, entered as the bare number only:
30.2
